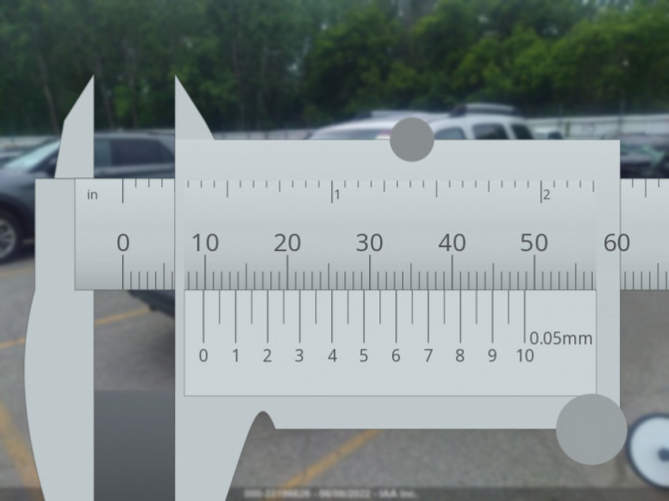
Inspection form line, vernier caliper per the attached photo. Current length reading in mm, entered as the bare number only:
9.8
